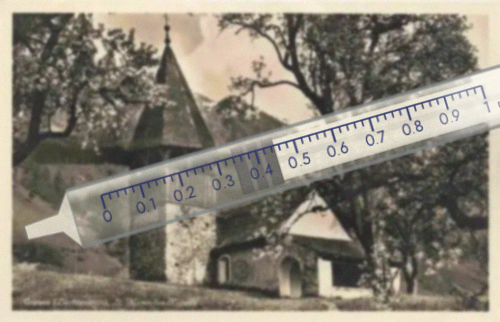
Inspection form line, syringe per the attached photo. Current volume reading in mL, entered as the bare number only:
0.34
